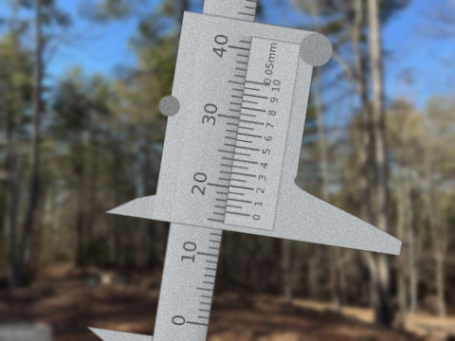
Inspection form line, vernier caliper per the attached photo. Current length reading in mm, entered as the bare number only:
16.4
